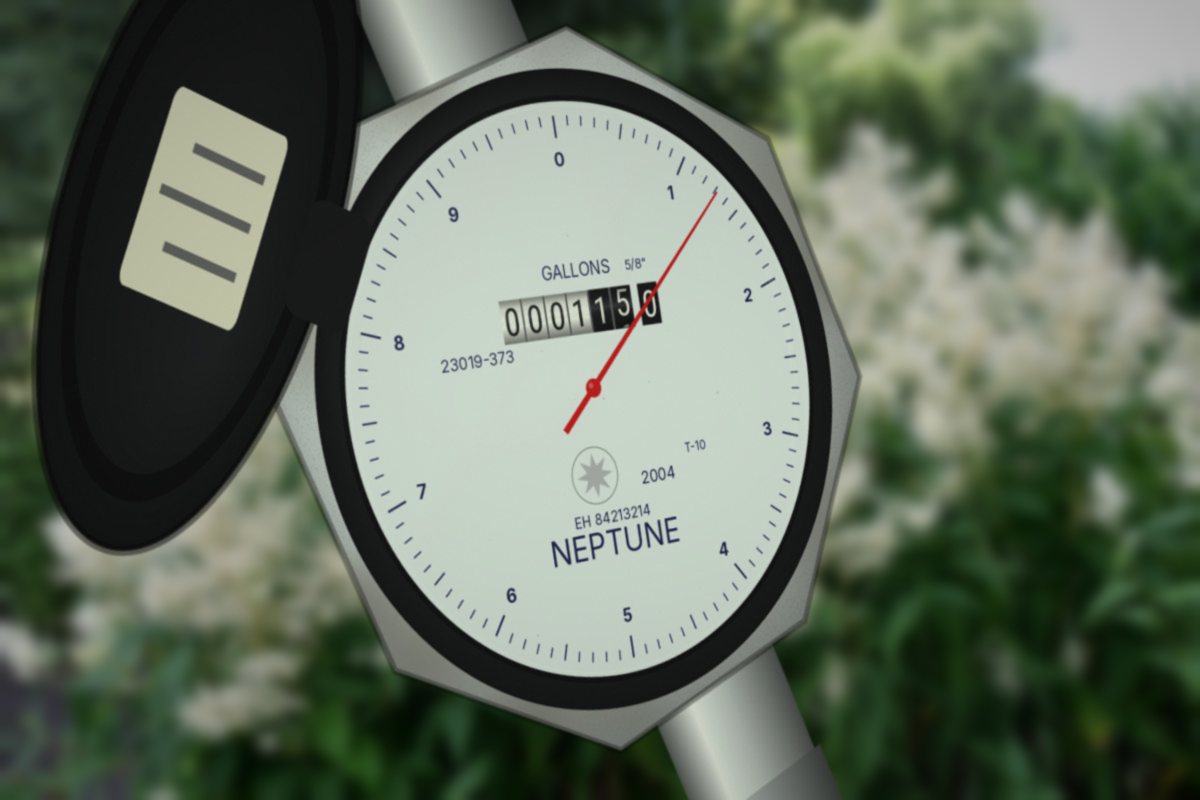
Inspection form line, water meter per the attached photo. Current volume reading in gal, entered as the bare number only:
1151.3
